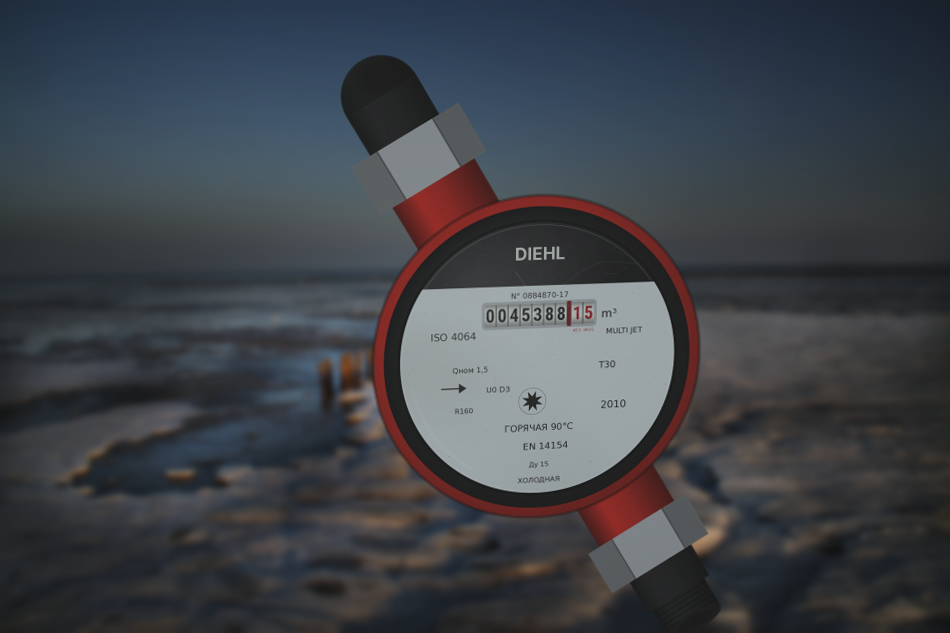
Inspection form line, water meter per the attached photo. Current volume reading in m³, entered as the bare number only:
45388.15
